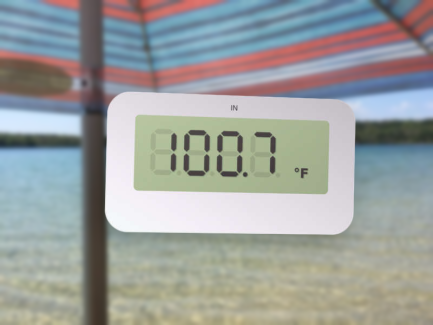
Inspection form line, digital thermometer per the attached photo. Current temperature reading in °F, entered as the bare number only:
100.7
